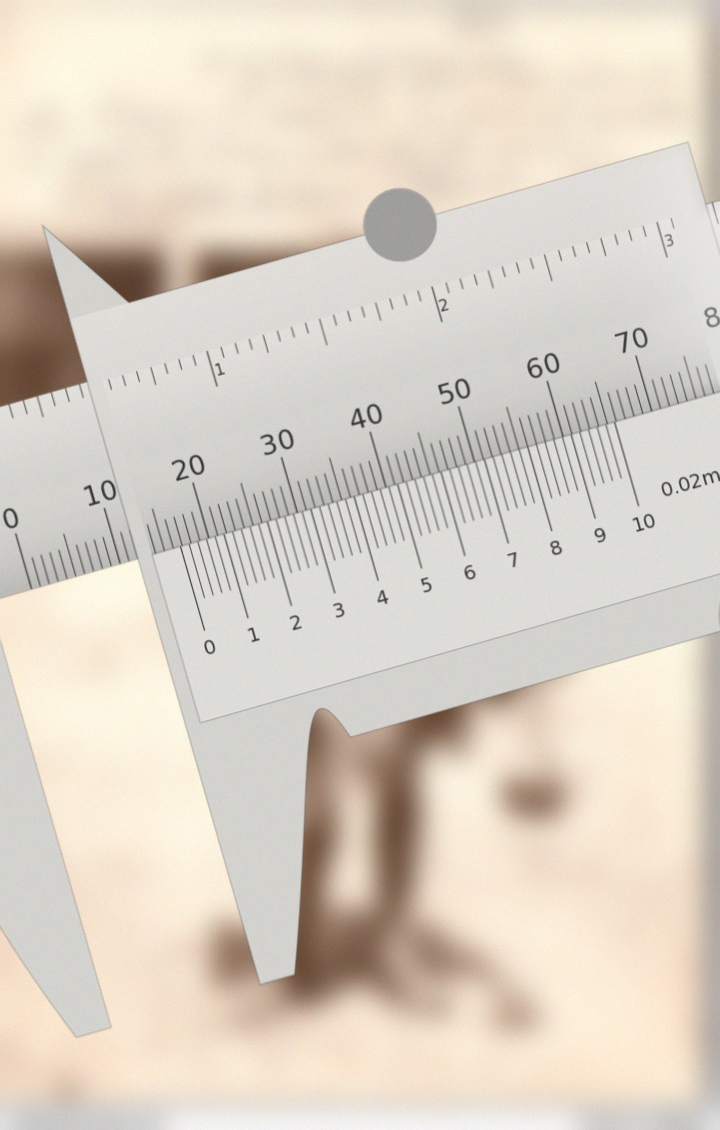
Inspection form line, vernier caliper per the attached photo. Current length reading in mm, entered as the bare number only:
16.8
